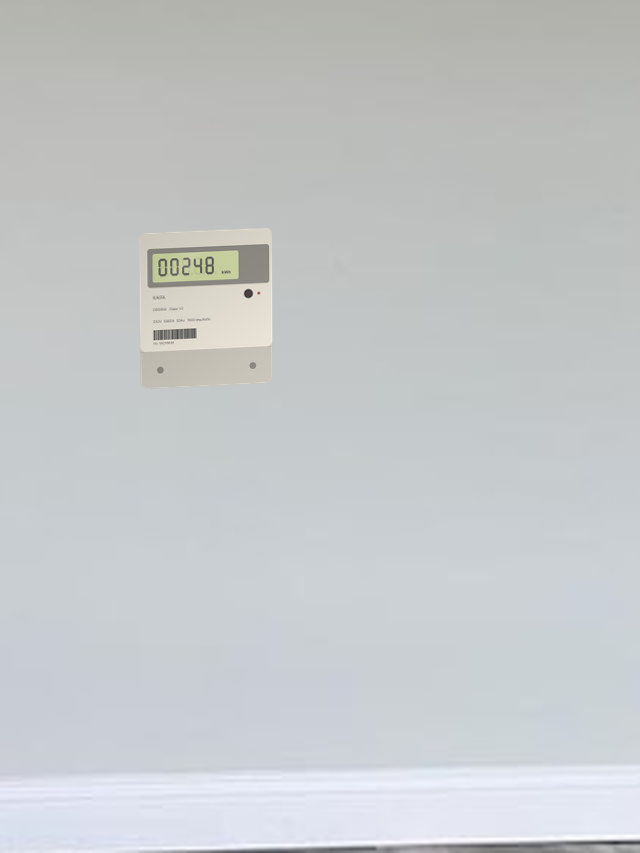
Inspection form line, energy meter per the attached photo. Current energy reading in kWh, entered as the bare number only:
248
